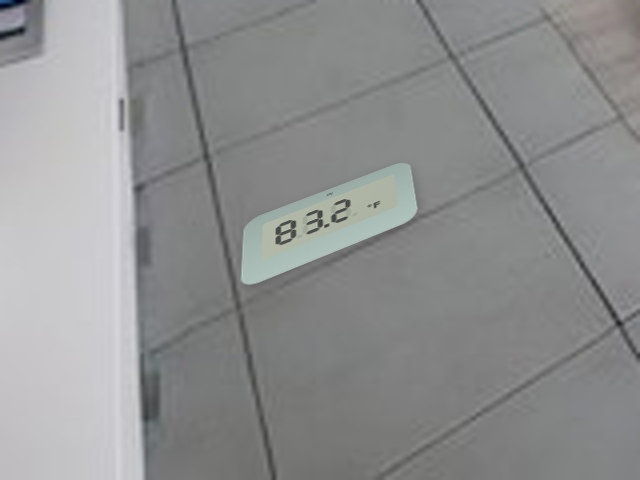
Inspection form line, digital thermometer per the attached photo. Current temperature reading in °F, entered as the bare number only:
83.2
